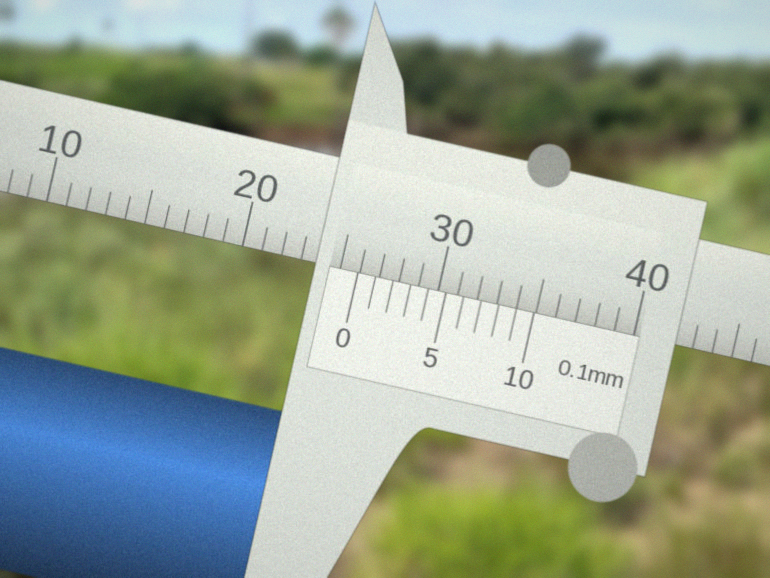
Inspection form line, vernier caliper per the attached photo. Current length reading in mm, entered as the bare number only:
25.9
